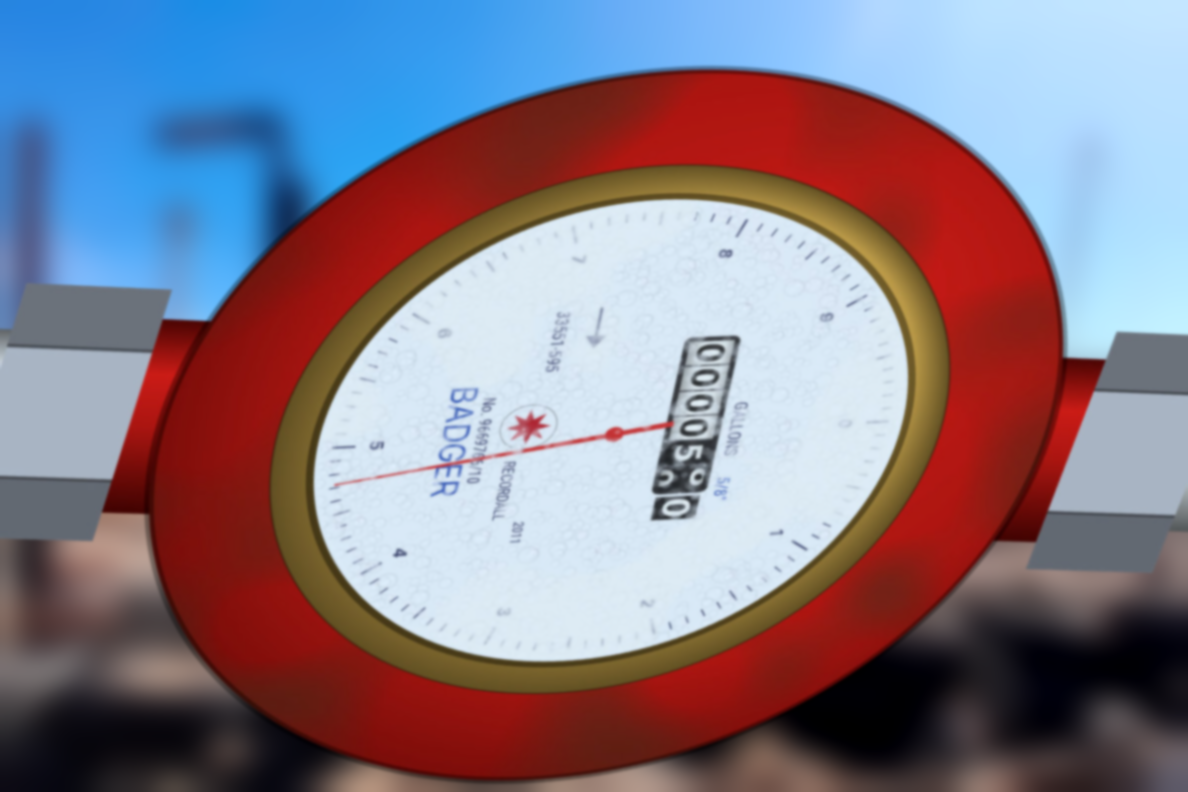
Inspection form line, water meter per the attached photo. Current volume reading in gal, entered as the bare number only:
584.7
